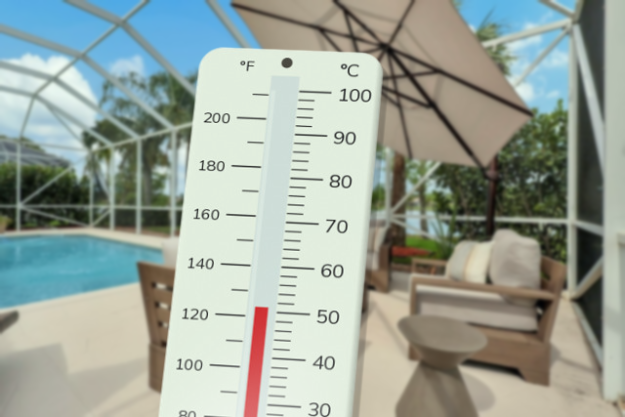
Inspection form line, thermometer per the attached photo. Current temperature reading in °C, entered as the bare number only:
51
